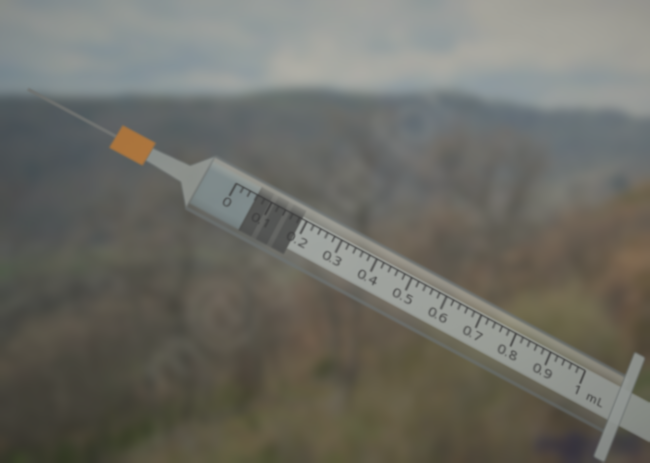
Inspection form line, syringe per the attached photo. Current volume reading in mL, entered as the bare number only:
0.06
